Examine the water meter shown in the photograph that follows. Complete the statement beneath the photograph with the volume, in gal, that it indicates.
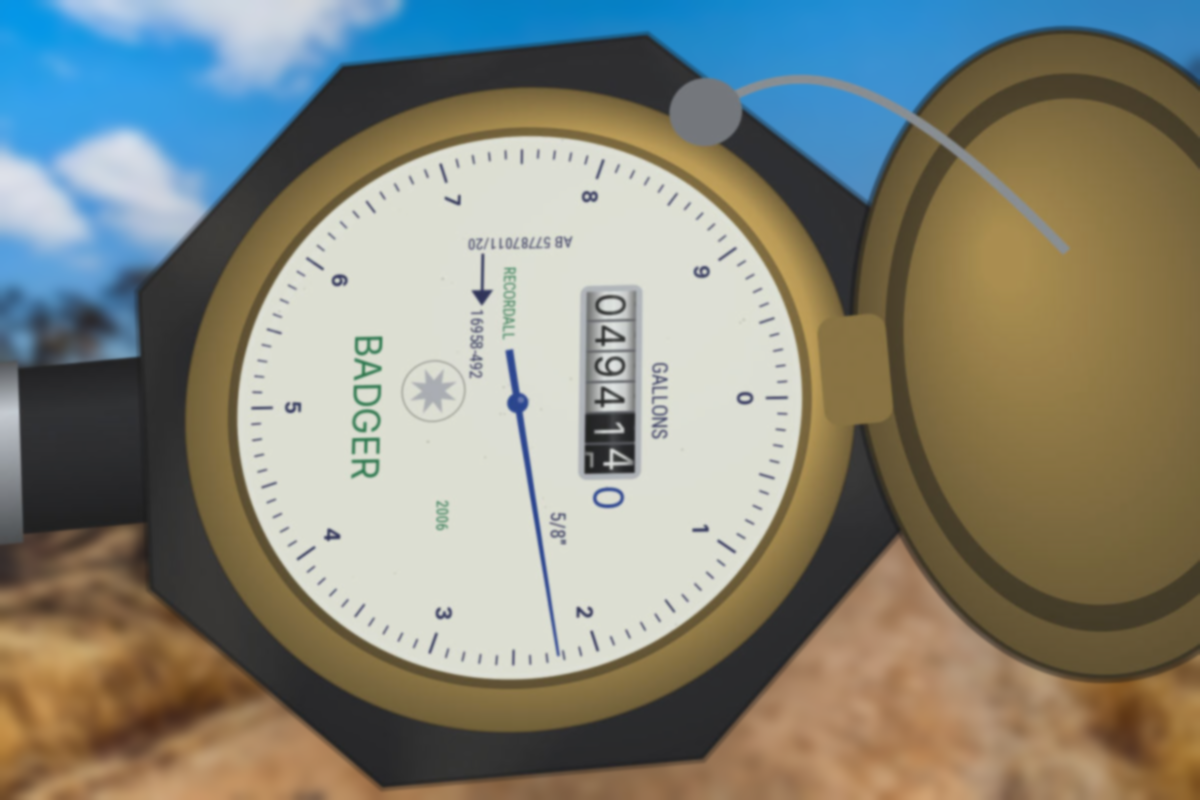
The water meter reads 494142.2 gal
